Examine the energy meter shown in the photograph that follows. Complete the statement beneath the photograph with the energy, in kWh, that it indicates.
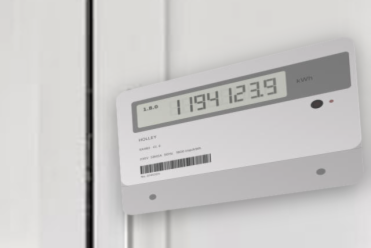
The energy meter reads 1194123.9 kWh
